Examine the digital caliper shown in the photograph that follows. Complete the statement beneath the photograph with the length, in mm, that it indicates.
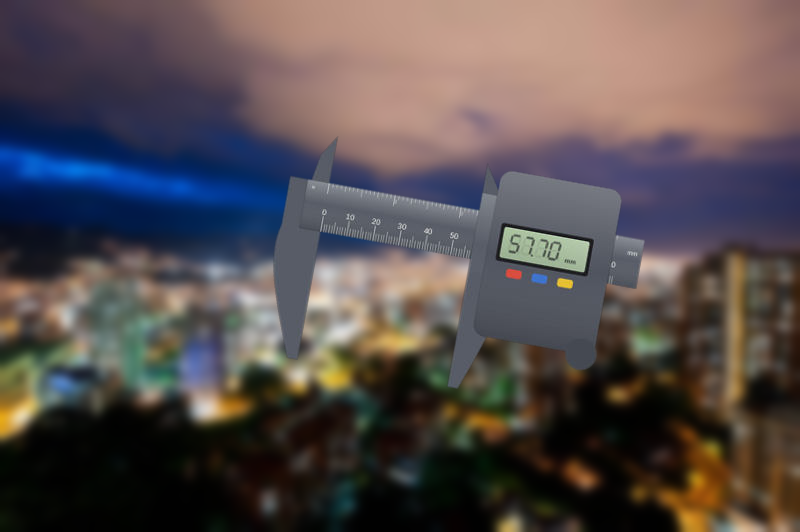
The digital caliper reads 57.70 mm
